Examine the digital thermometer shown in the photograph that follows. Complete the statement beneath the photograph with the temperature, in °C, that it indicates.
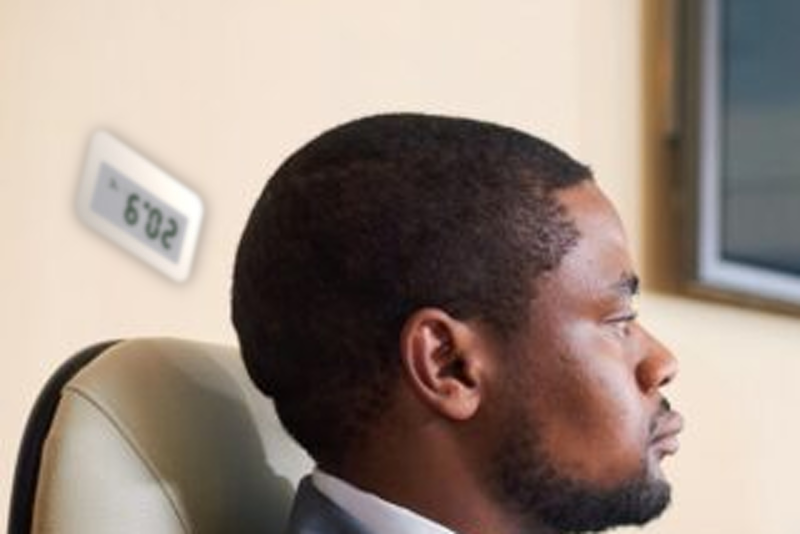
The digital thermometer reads 20.9 °C
